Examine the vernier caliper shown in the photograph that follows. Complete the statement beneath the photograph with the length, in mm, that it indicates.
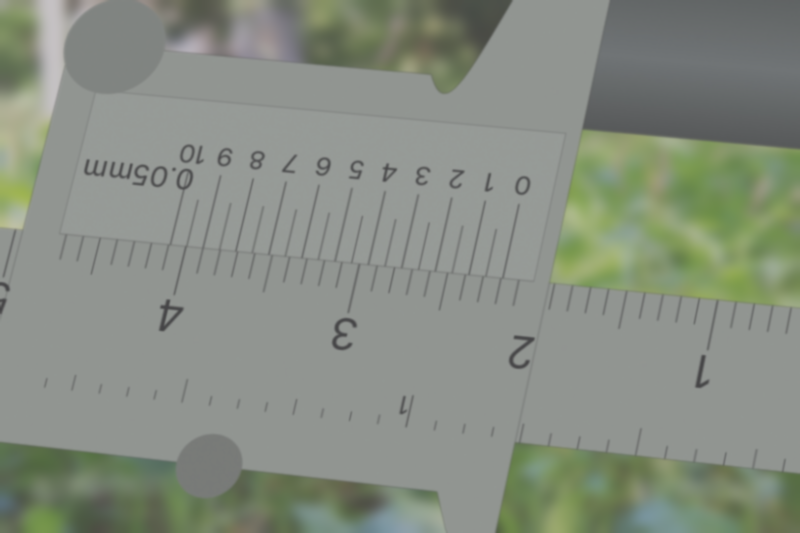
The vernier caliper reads 21.9 mm
